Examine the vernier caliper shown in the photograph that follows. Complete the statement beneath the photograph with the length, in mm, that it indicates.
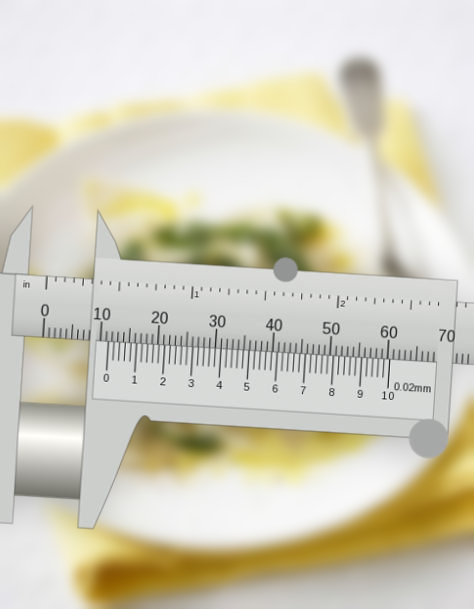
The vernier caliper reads 11.4 mm
